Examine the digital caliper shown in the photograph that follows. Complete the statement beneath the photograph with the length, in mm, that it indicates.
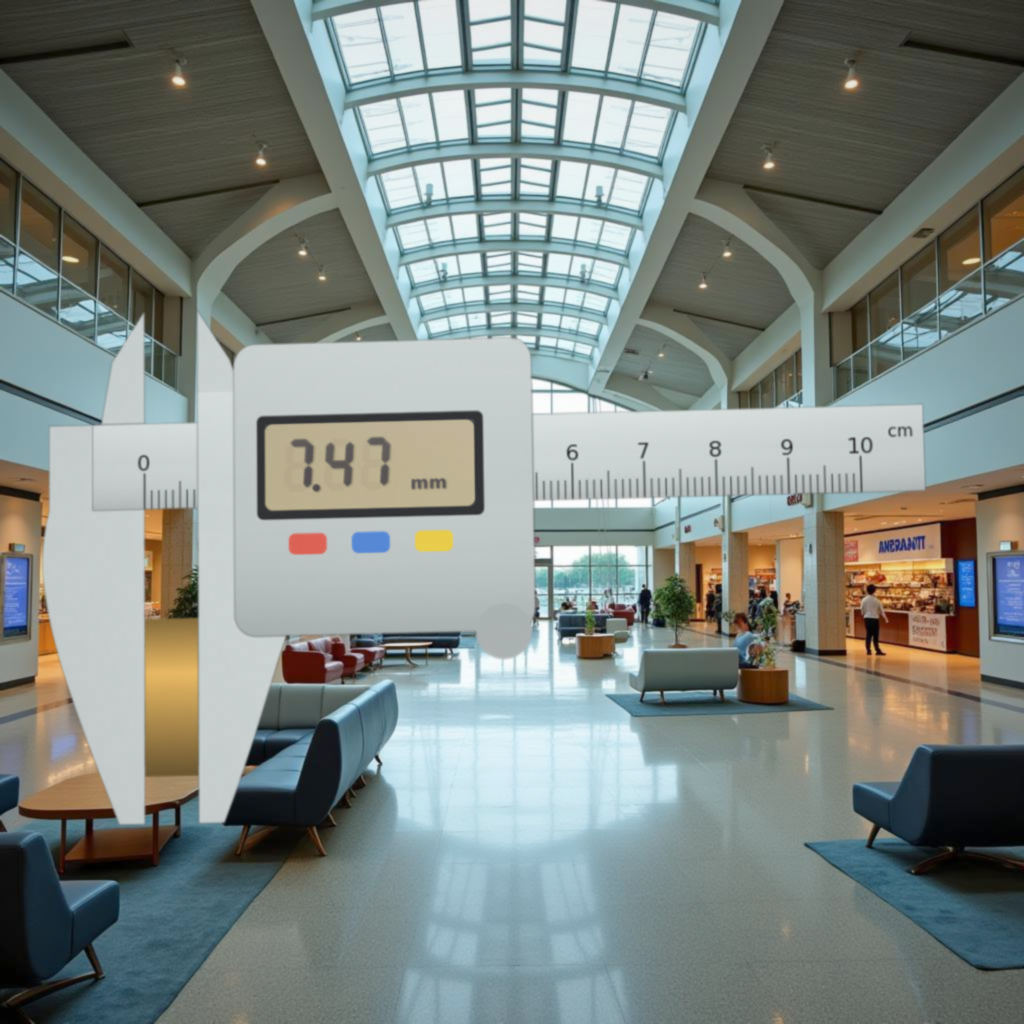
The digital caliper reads 7.47 mm
